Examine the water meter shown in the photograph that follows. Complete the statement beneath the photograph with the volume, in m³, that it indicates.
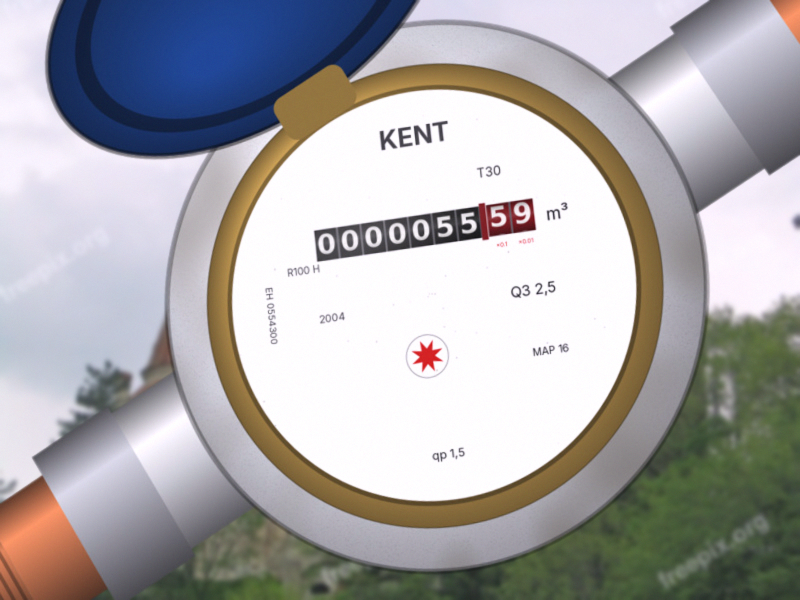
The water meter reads 55.59 m³
